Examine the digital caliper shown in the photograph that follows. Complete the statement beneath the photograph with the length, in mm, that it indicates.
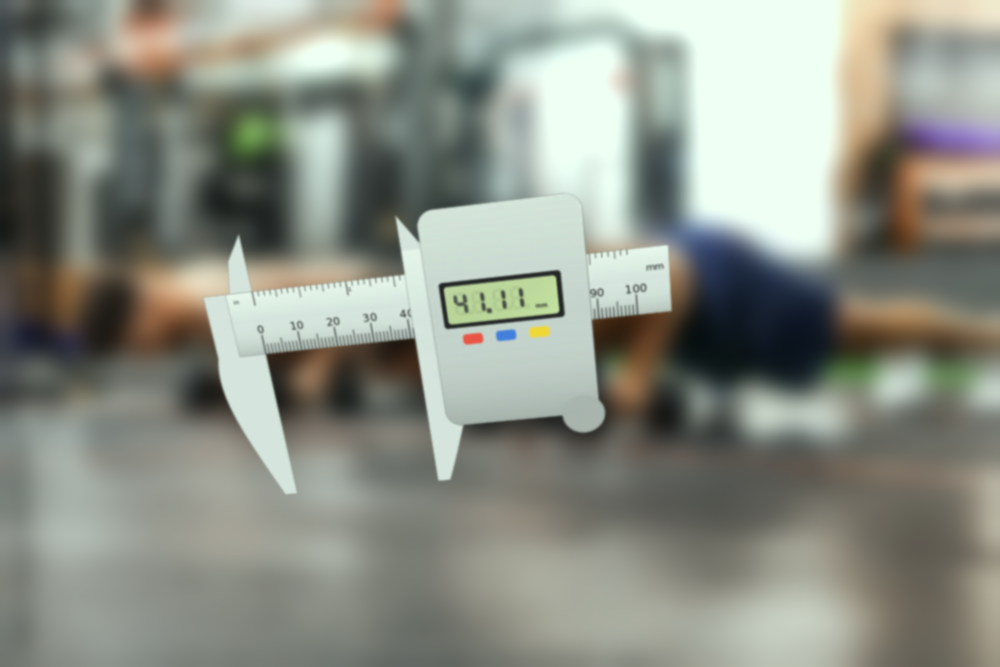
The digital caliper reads 41.11 mm
